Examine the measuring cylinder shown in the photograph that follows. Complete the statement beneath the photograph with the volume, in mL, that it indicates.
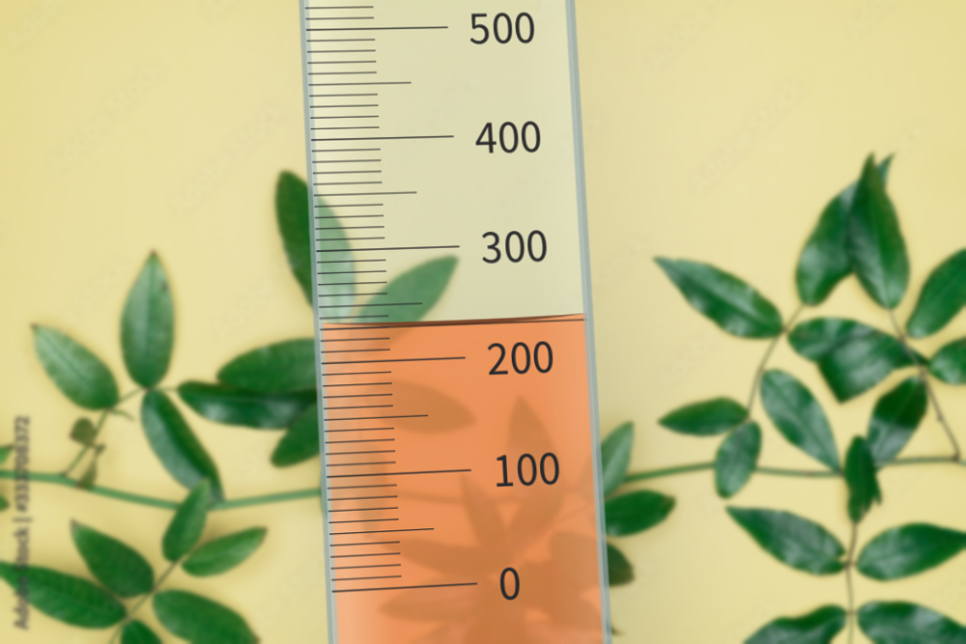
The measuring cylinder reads 230 mL
